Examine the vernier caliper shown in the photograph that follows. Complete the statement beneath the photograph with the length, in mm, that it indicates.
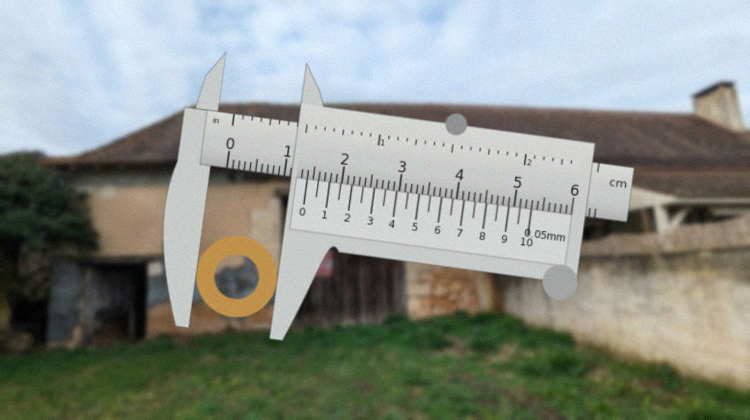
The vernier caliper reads 14.0 mm
